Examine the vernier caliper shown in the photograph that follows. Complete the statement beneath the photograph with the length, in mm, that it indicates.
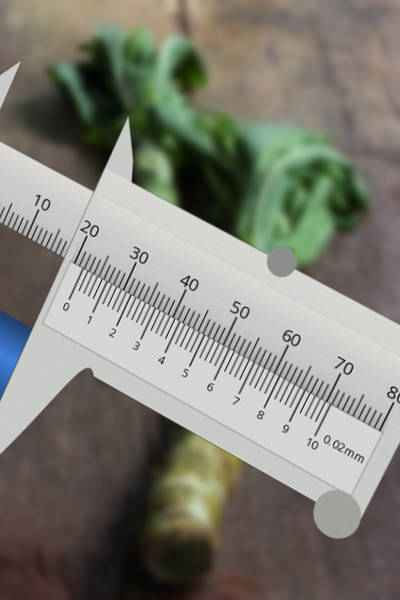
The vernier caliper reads 21.8 mm
